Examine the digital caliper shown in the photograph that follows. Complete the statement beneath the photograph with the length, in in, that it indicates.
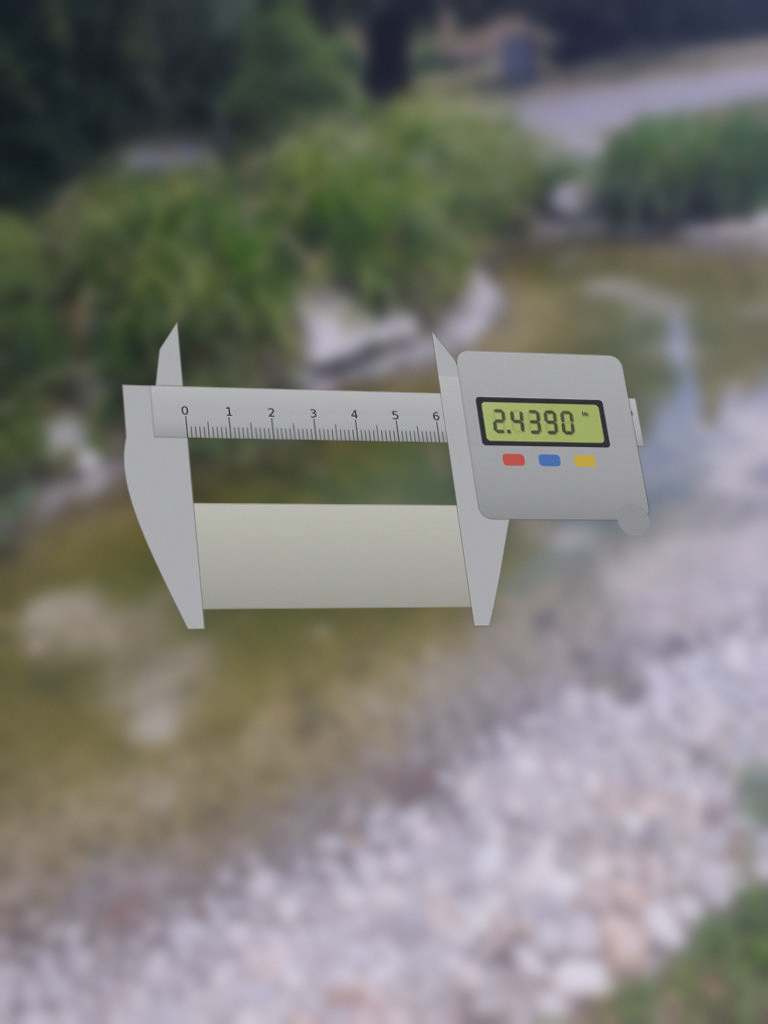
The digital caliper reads 2.4390 in
